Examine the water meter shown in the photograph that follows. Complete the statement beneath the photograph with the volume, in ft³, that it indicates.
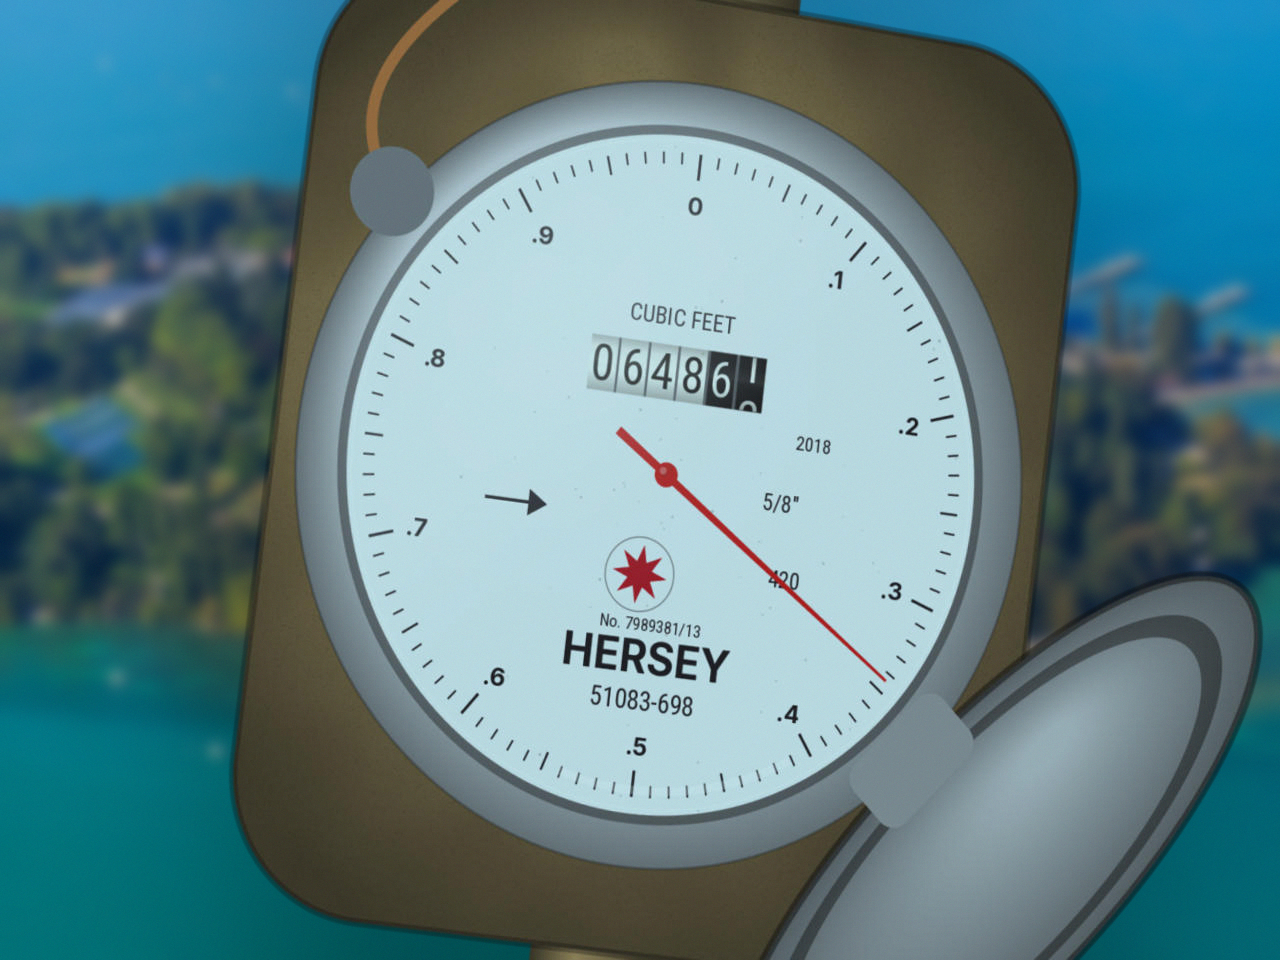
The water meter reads 64861.34 ft³
